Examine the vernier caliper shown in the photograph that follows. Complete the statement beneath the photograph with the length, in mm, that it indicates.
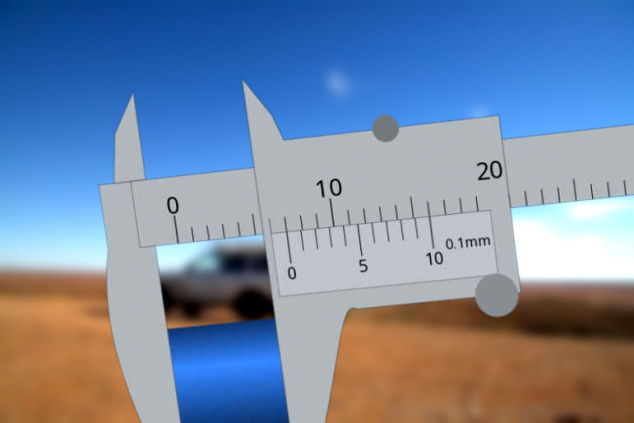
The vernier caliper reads 7.0 mm
